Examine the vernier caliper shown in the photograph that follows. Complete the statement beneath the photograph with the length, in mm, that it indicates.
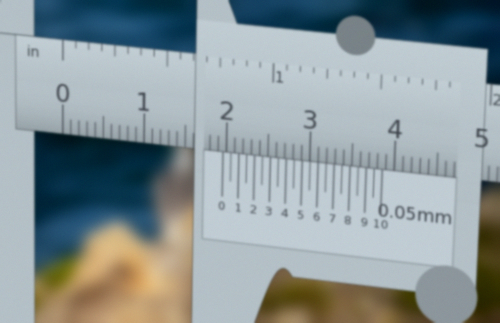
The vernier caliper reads 19.6 mm
